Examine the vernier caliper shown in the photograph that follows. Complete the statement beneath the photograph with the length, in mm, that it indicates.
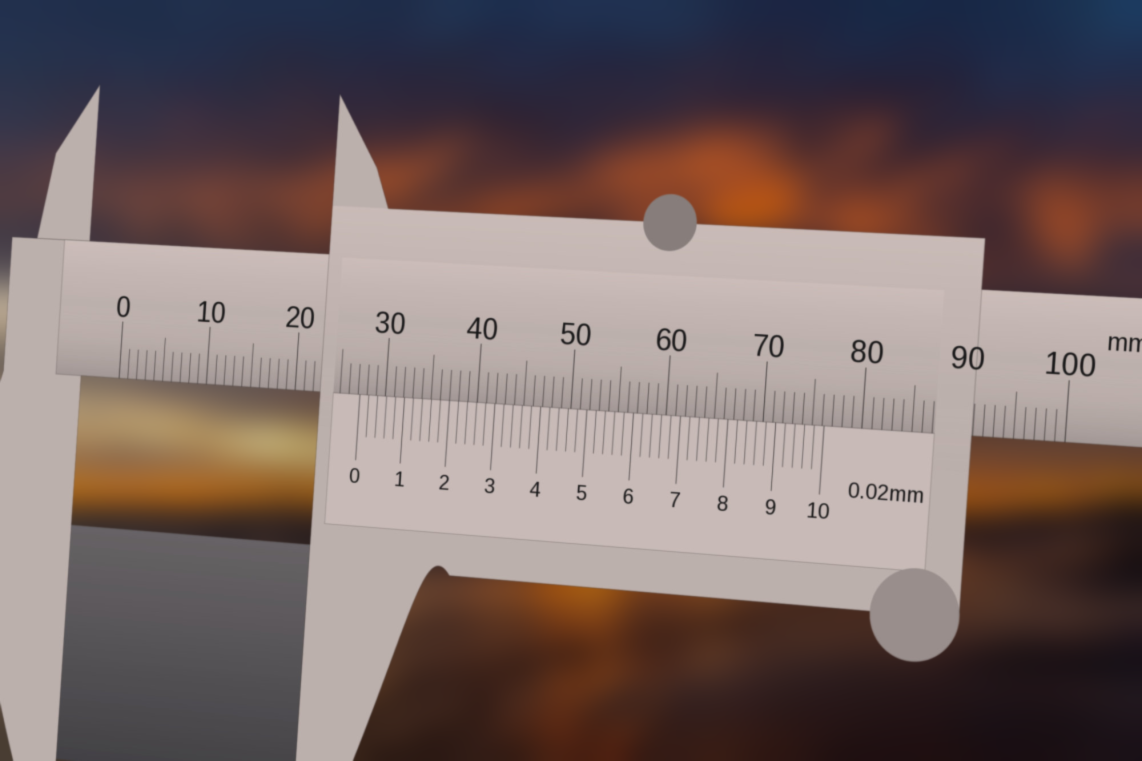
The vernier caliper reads 27.2 mm
